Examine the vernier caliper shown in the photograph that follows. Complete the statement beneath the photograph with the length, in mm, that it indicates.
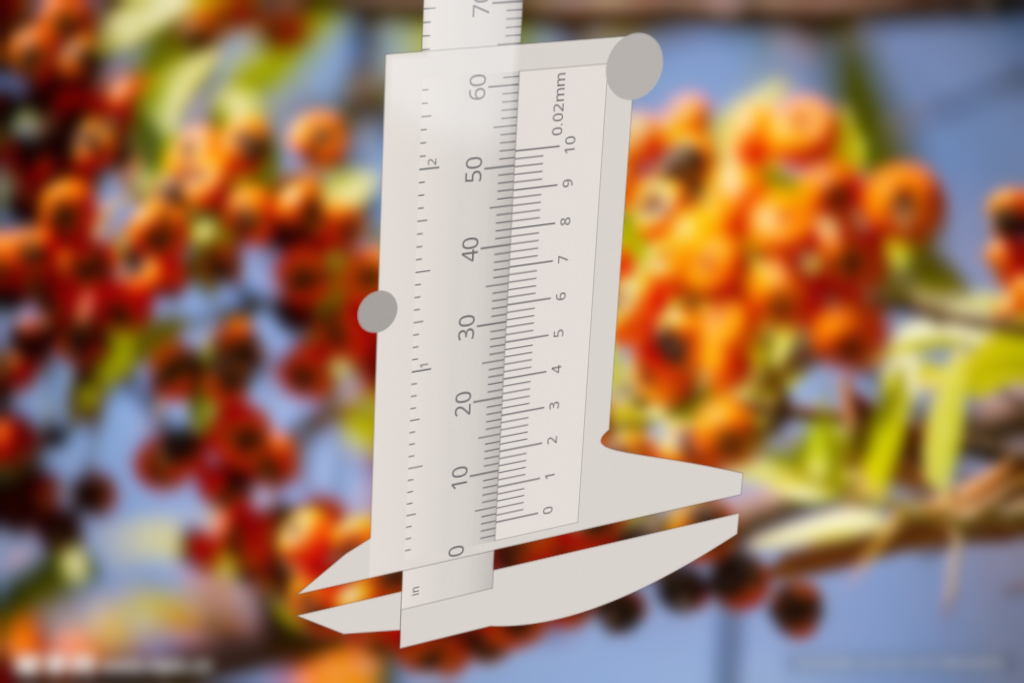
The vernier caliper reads 2.8 mm
